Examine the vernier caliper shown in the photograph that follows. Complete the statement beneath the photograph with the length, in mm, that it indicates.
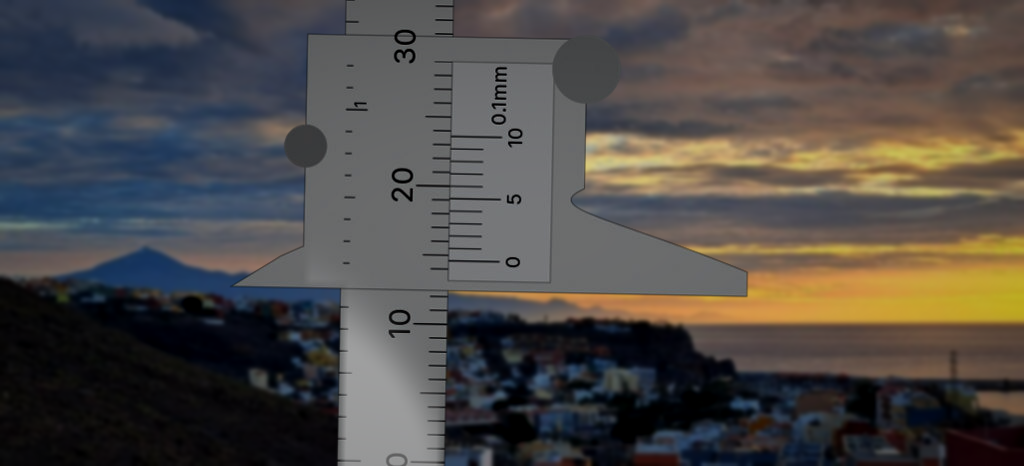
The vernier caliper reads 14.6 mm
